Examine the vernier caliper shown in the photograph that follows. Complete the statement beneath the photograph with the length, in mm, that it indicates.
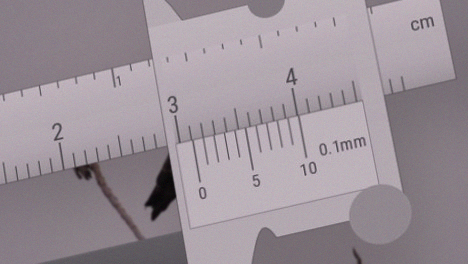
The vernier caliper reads 31.1 mm
